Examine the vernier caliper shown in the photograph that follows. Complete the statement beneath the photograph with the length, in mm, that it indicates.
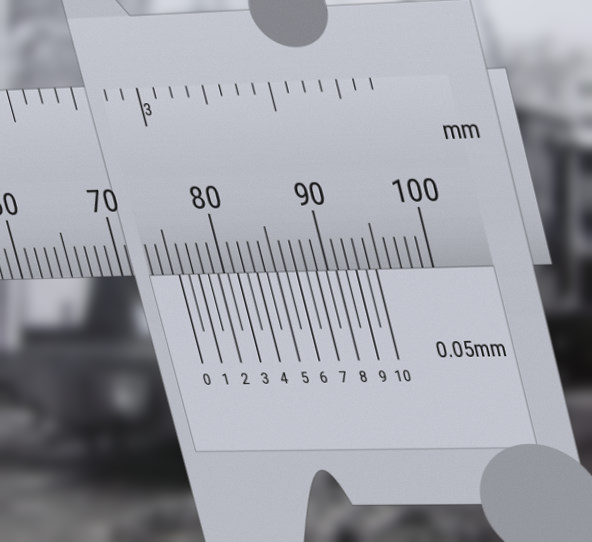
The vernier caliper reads 75.6 mm
